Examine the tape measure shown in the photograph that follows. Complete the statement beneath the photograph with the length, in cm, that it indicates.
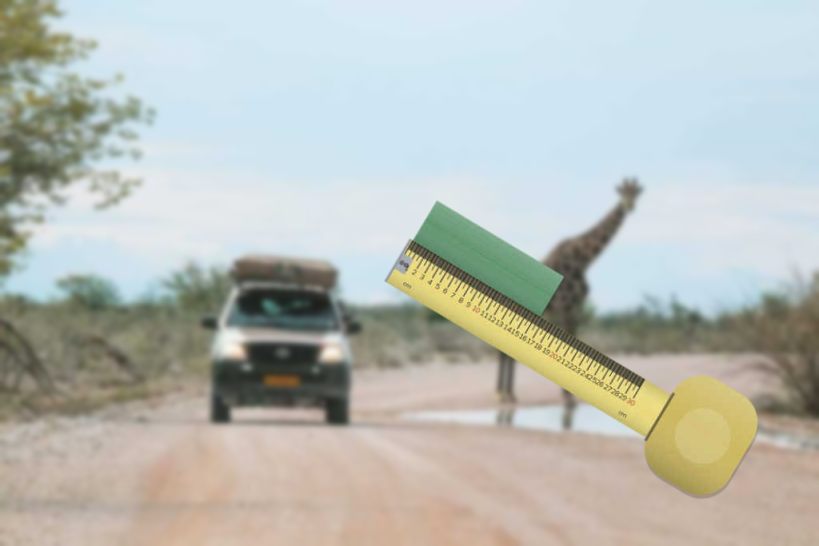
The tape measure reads 16.5 cm
